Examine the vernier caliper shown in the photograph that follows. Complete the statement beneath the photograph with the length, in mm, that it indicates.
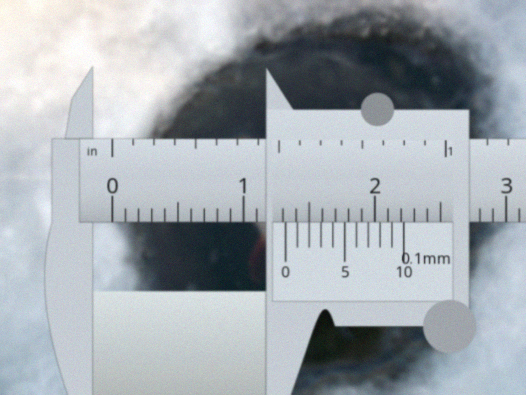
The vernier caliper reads 13.2 mm
